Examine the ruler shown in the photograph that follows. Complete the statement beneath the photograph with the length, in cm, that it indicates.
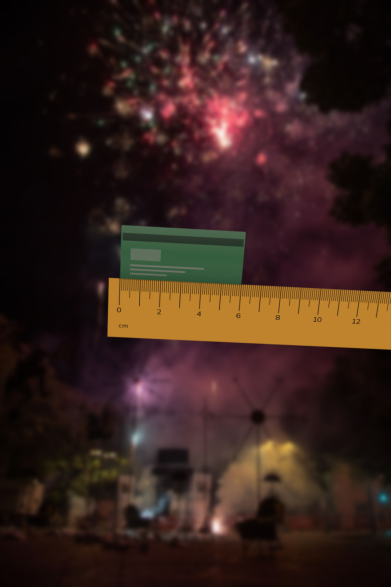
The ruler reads 6 cm
